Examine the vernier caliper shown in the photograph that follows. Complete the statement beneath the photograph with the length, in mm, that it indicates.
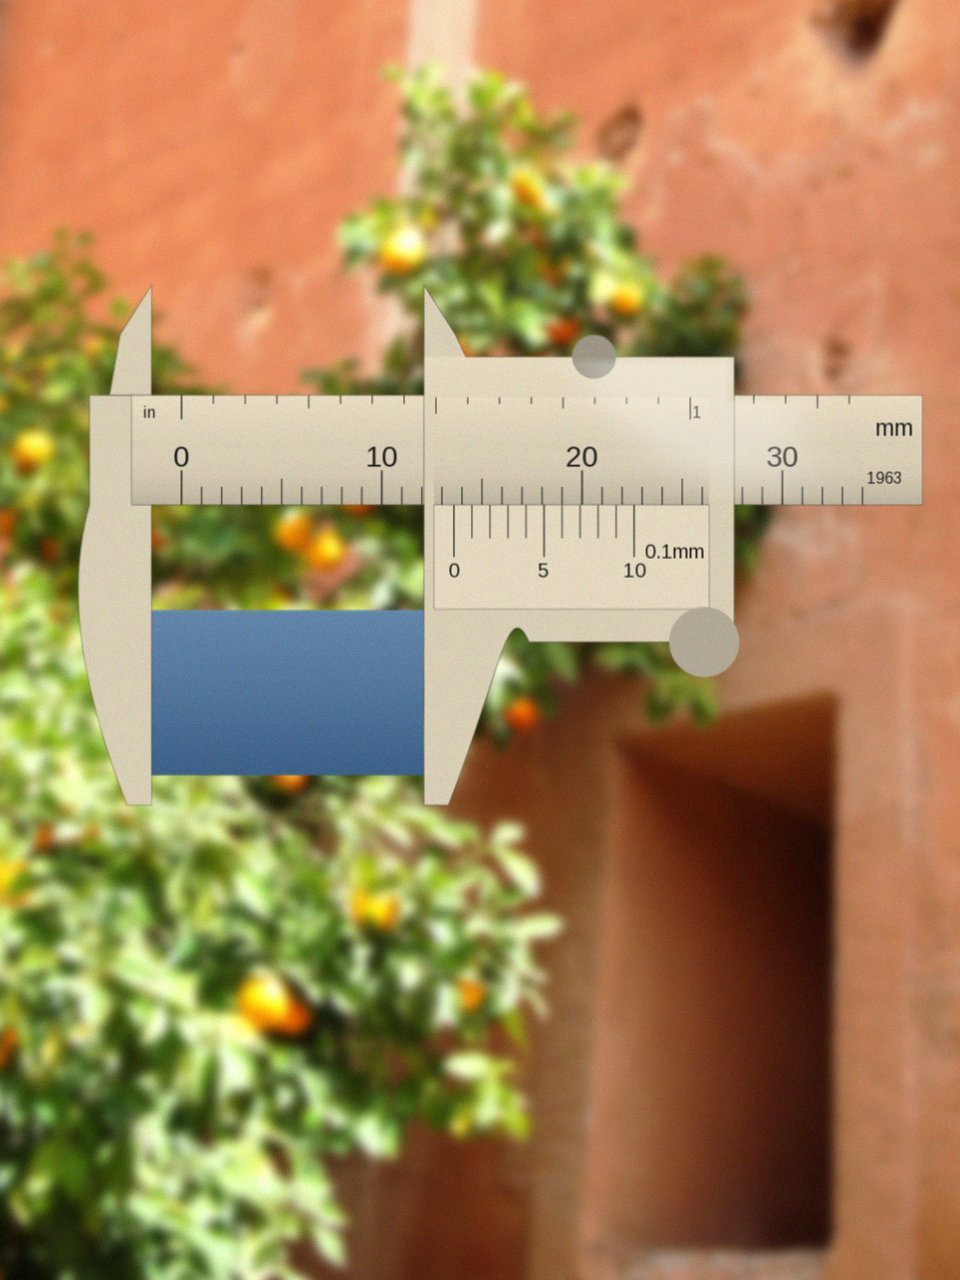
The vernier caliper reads 13.6 mm
